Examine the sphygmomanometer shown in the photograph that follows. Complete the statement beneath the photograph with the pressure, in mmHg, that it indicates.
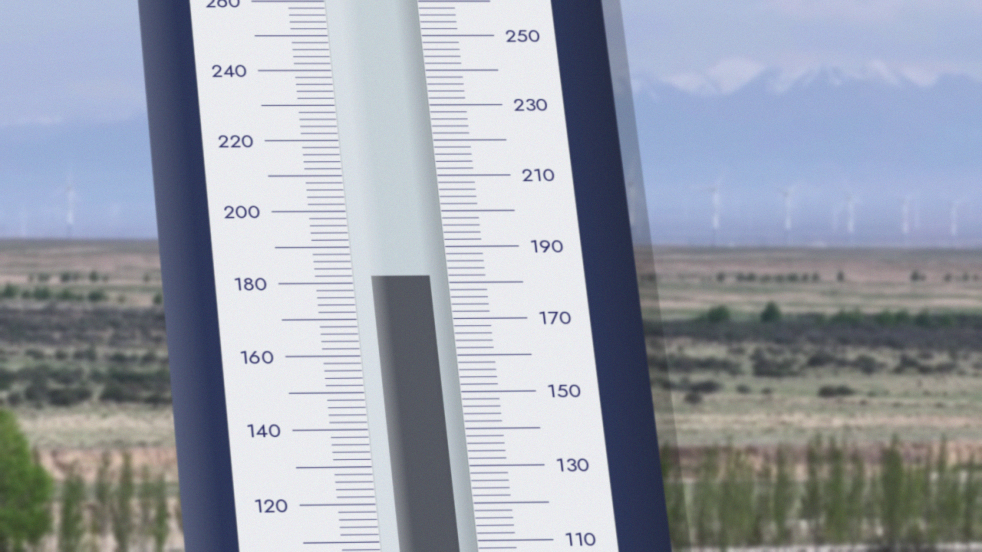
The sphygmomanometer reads 182 mmHg
